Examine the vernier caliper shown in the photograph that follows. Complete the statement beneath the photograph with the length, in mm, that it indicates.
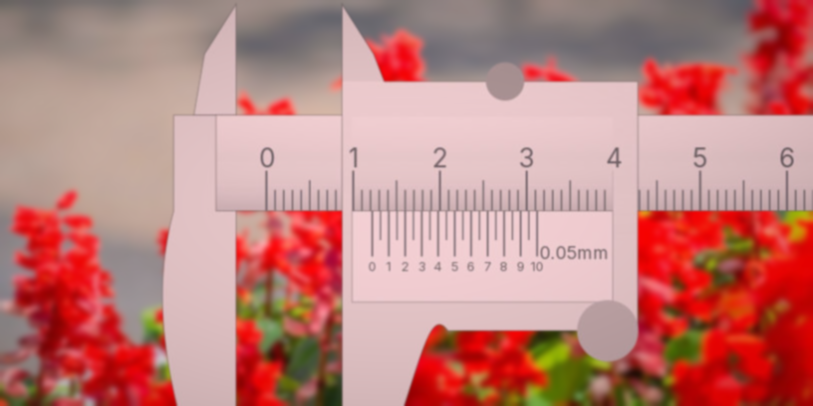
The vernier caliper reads 12.2 mm
